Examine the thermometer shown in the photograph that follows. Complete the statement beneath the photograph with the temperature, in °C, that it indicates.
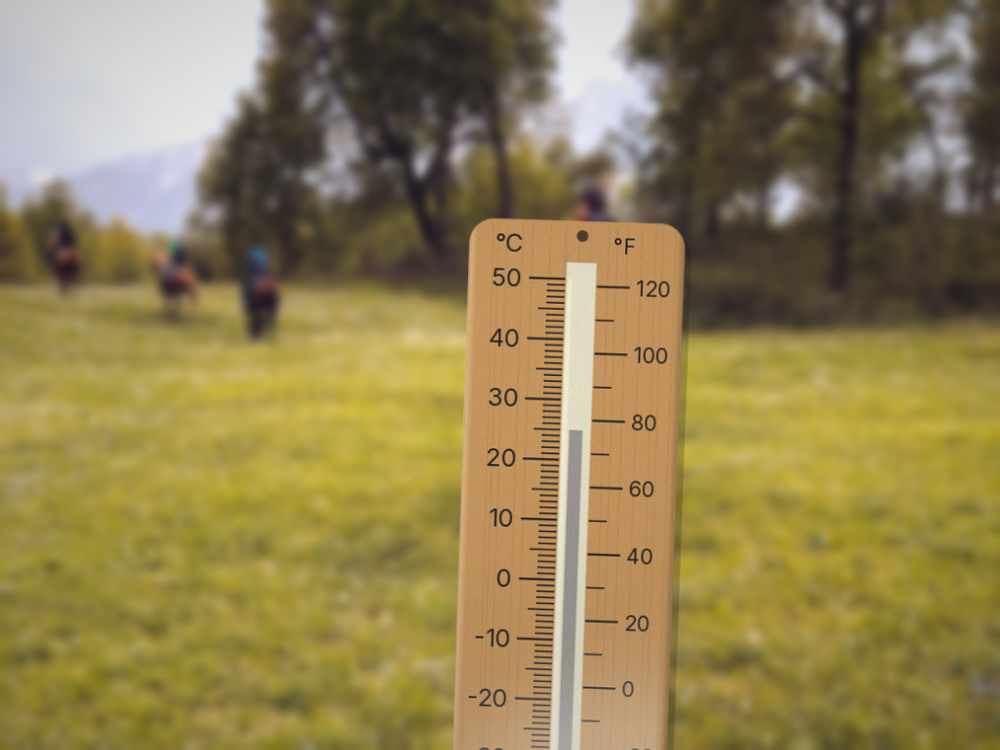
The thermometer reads 25 °C
